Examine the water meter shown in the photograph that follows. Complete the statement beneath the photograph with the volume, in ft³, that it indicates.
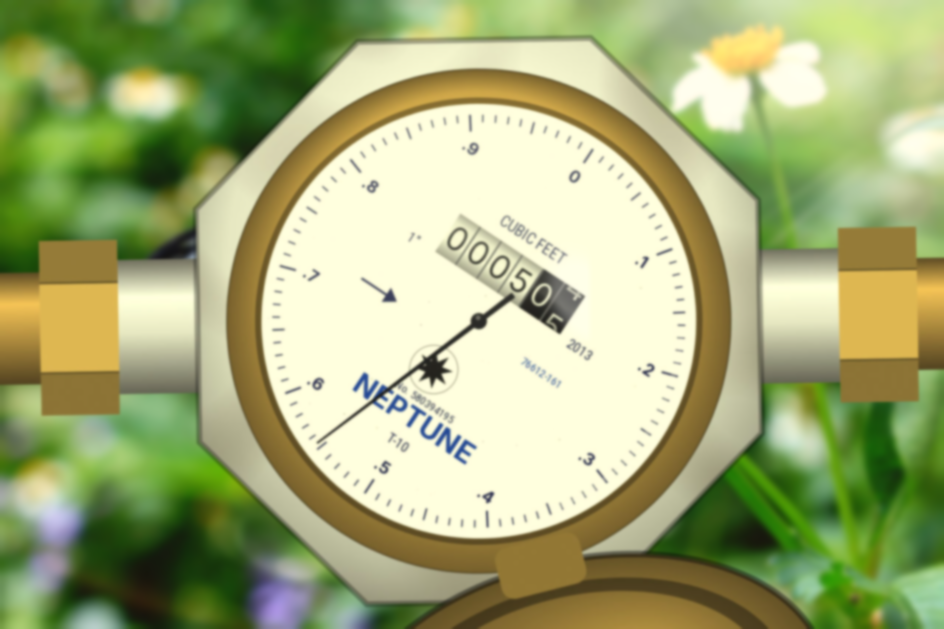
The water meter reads 504.55 ft³
